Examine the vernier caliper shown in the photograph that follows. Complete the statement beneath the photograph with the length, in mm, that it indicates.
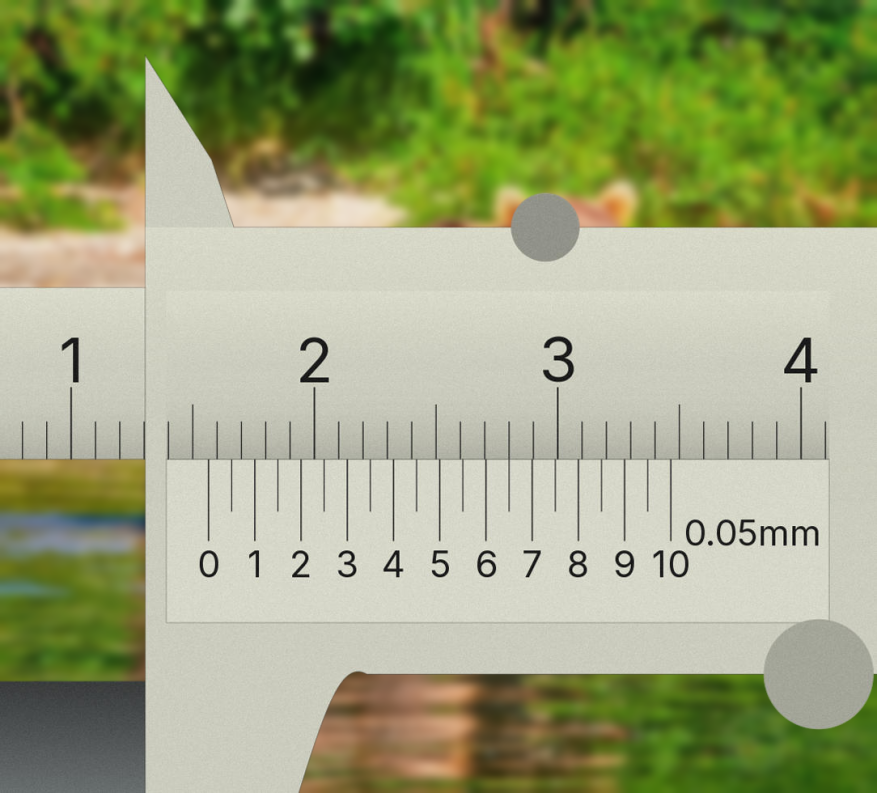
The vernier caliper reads 15.65 mm
